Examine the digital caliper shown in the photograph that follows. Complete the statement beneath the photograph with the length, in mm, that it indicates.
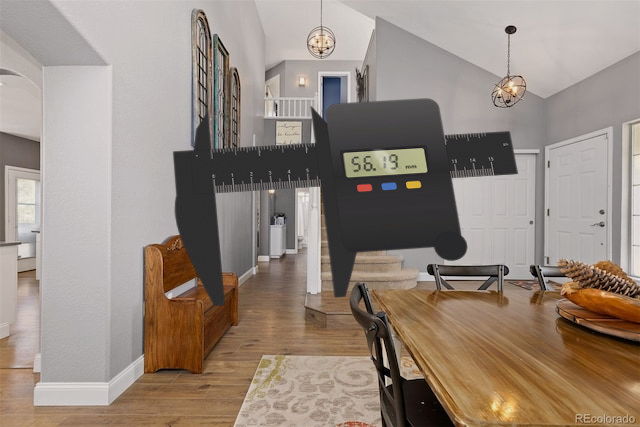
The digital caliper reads 56.19 mm
